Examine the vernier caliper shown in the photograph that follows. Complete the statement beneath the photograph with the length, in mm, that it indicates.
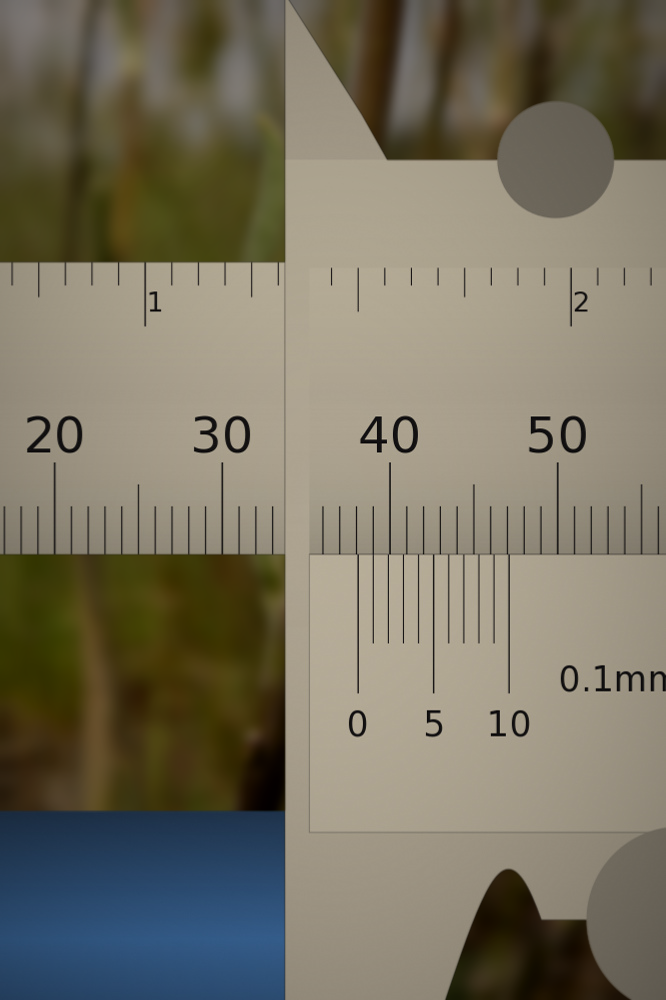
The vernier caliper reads 38.1 mm
